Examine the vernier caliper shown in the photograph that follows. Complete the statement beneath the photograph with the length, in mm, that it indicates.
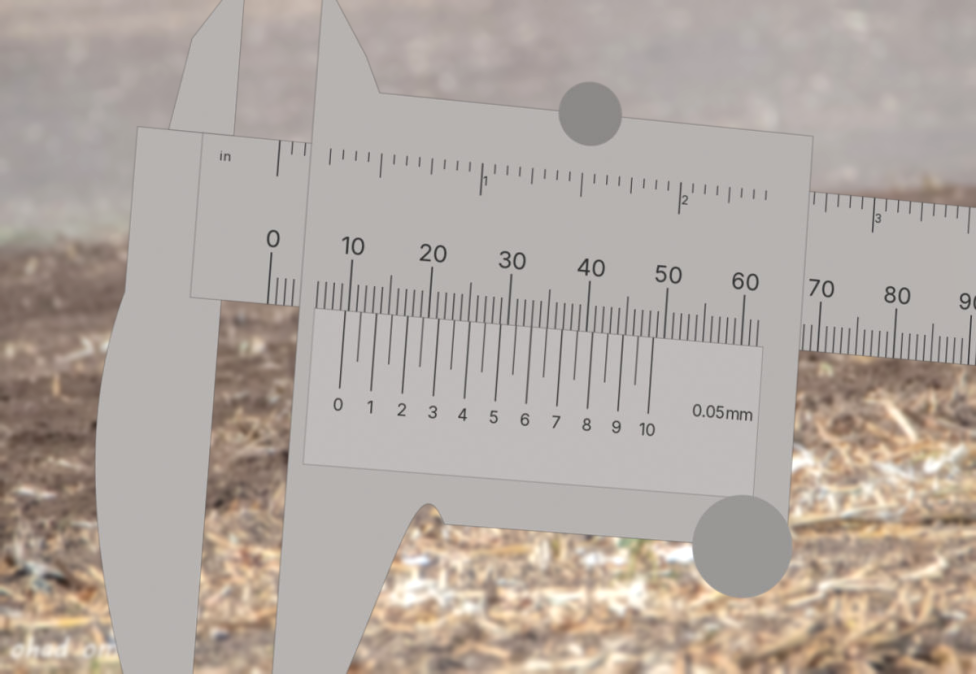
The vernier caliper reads 9.6 mm
